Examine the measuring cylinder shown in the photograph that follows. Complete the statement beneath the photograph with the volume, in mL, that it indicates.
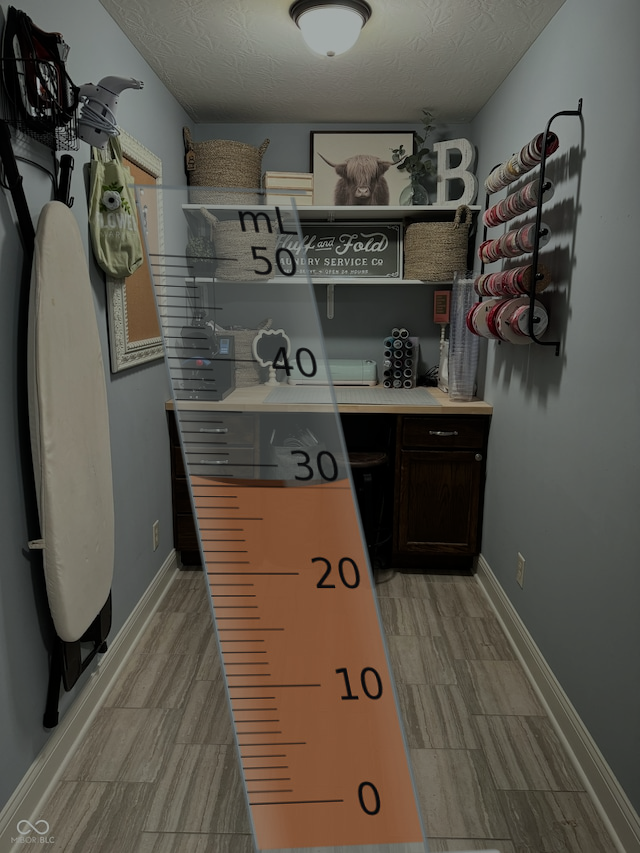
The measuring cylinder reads 28 mL
